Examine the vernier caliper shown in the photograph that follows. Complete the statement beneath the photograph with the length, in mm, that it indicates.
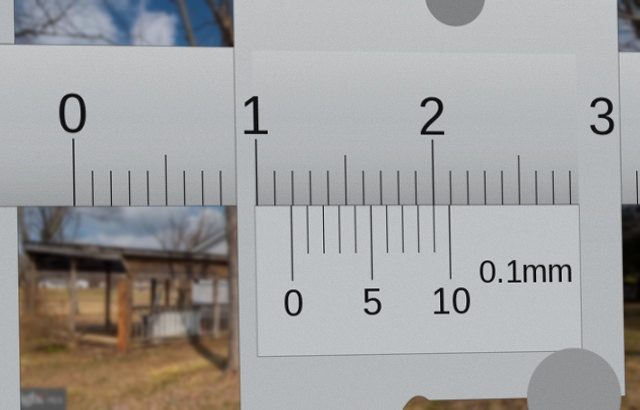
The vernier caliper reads 11.9 mm
